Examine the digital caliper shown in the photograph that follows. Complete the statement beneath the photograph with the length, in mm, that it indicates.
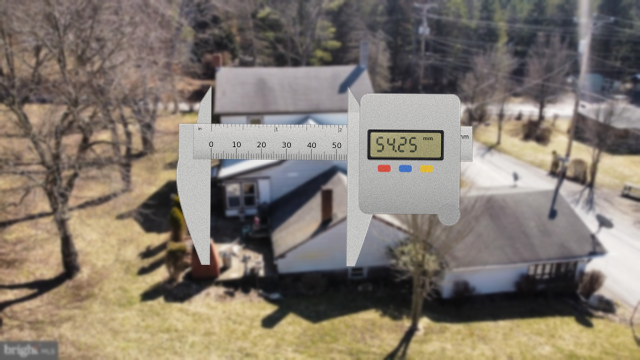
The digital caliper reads 54.25 mm
